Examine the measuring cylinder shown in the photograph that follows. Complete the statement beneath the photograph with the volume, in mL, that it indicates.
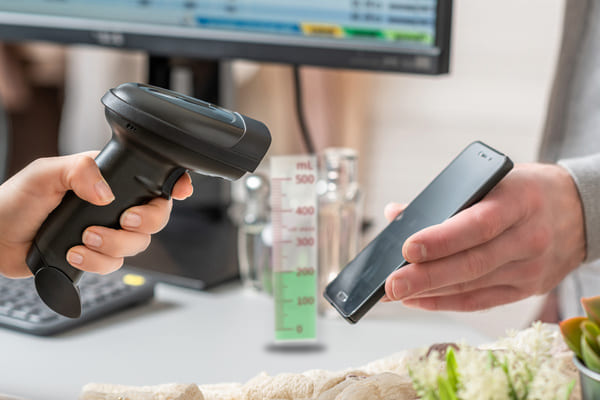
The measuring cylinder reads 200 mL
